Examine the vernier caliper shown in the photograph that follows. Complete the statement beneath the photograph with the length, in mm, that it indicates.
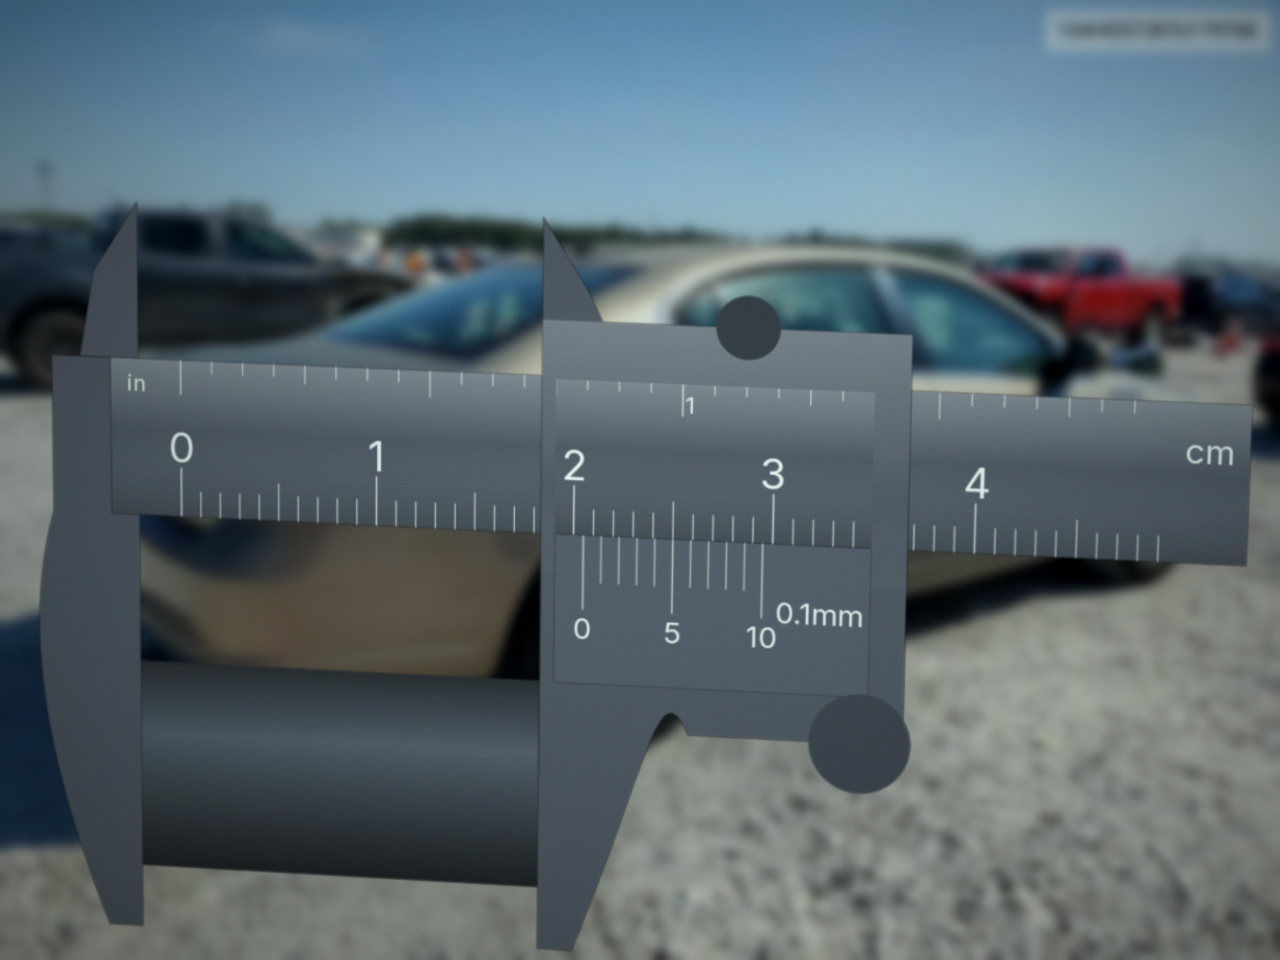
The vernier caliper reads 20.5 mm
